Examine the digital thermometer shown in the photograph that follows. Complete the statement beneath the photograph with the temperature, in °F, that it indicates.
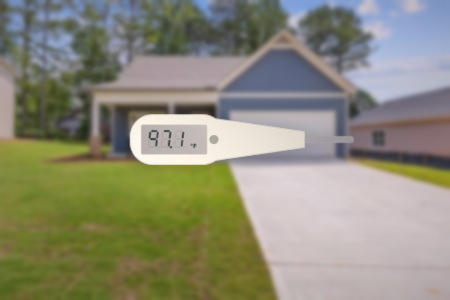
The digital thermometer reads 97.1 °F
